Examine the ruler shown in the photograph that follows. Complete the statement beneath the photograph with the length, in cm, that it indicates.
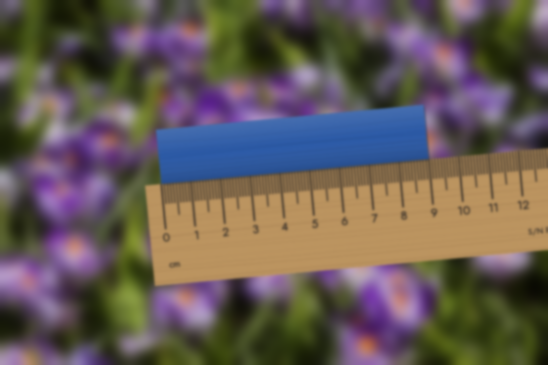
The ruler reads 9 cm
